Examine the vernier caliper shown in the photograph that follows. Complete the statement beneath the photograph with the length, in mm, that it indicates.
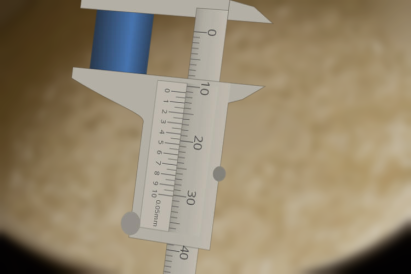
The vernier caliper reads 11.2 mm
